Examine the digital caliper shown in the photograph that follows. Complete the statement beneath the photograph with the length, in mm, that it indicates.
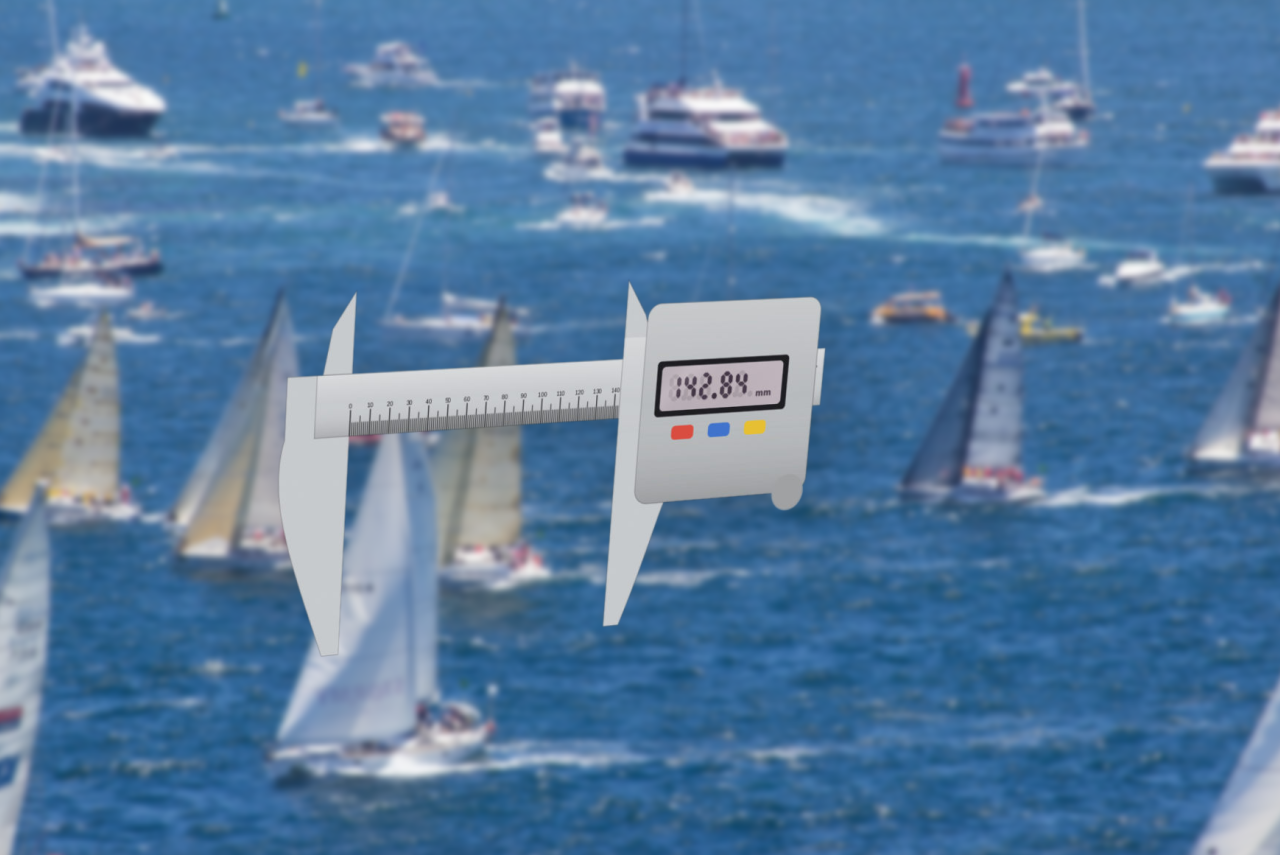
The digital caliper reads 142.84 mm
